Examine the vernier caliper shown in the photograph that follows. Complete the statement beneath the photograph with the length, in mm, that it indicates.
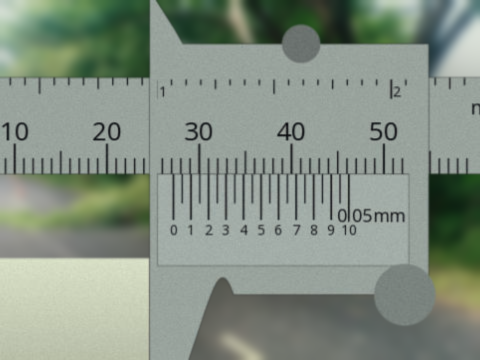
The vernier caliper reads 27.2 mm
